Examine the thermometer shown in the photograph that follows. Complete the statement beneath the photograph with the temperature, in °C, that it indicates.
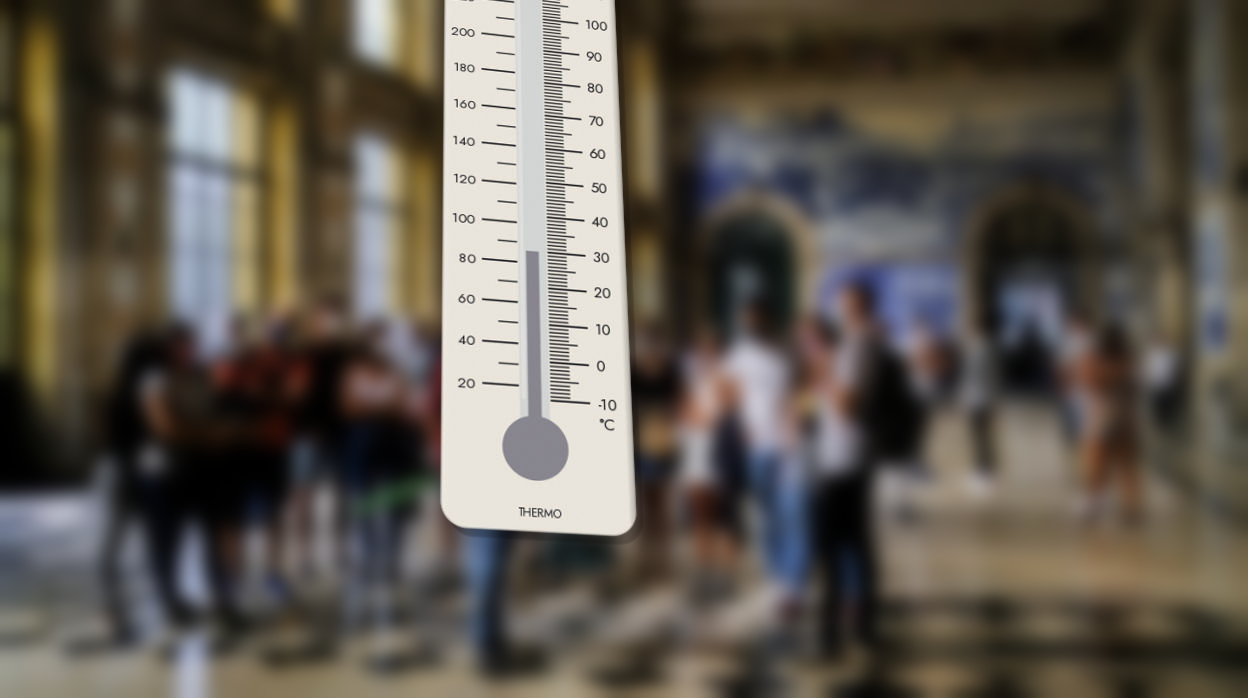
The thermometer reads 30 °C
